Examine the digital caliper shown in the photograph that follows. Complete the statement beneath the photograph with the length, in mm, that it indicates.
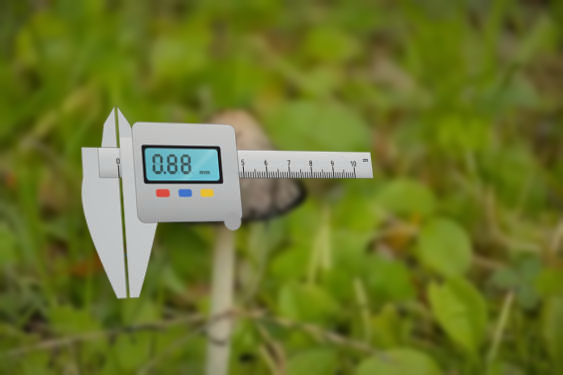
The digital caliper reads 0.88 mm
